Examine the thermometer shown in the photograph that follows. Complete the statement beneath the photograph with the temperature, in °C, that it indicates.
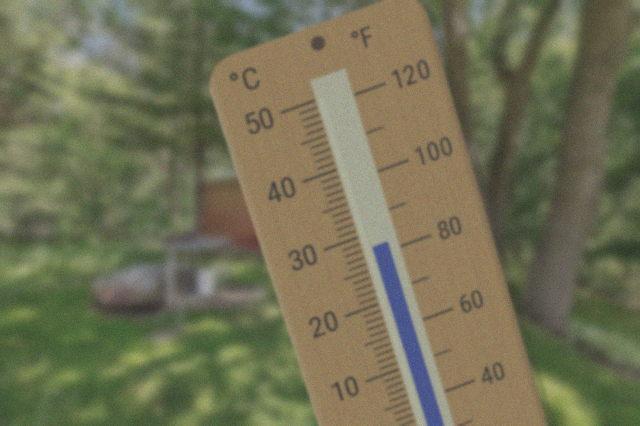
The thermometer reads 28 °C
